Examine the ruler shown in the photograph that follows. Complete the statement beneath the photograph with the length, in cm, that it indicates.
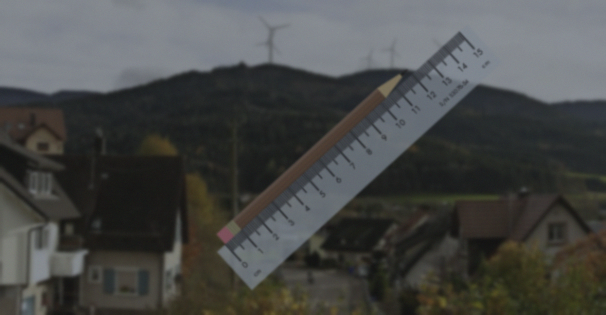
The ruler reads 12 cm
